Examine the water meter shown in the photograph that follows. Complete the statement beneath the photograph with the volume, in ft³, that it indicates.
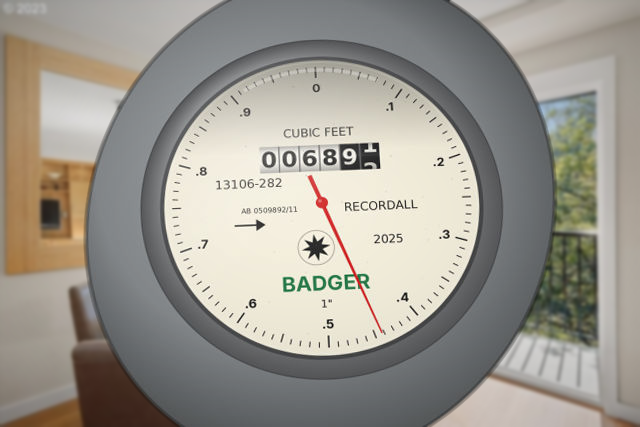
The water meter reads 6891.44 ft³
